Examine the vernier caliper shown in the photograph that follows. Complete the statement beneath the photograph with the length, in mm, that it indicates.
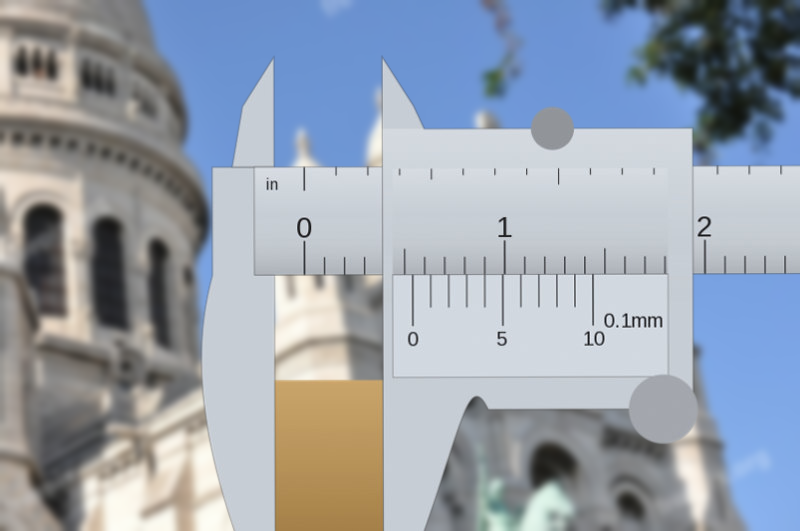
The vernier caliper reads 5.4 mm
